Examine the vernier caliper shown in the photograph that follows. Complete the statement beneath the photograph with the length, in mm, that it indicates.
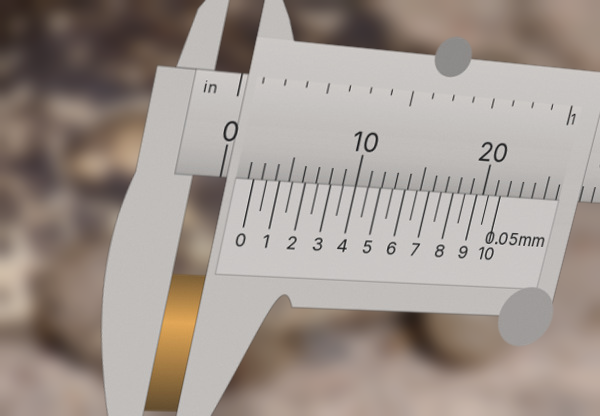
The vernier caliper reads 2.4 mm
